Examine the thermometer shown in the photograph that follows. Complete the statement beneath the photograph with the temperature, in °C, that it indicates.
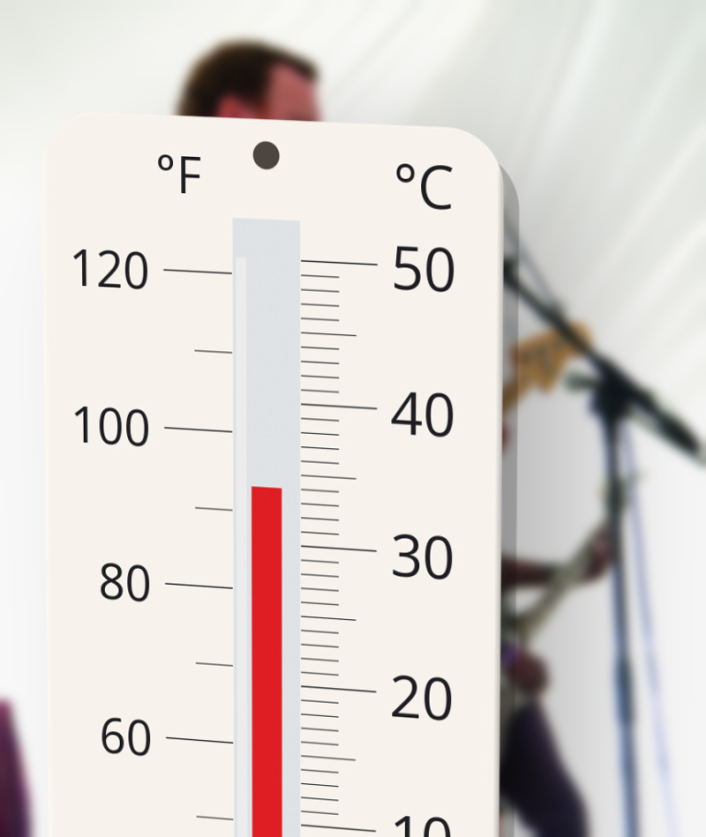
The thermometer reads 34 °C
